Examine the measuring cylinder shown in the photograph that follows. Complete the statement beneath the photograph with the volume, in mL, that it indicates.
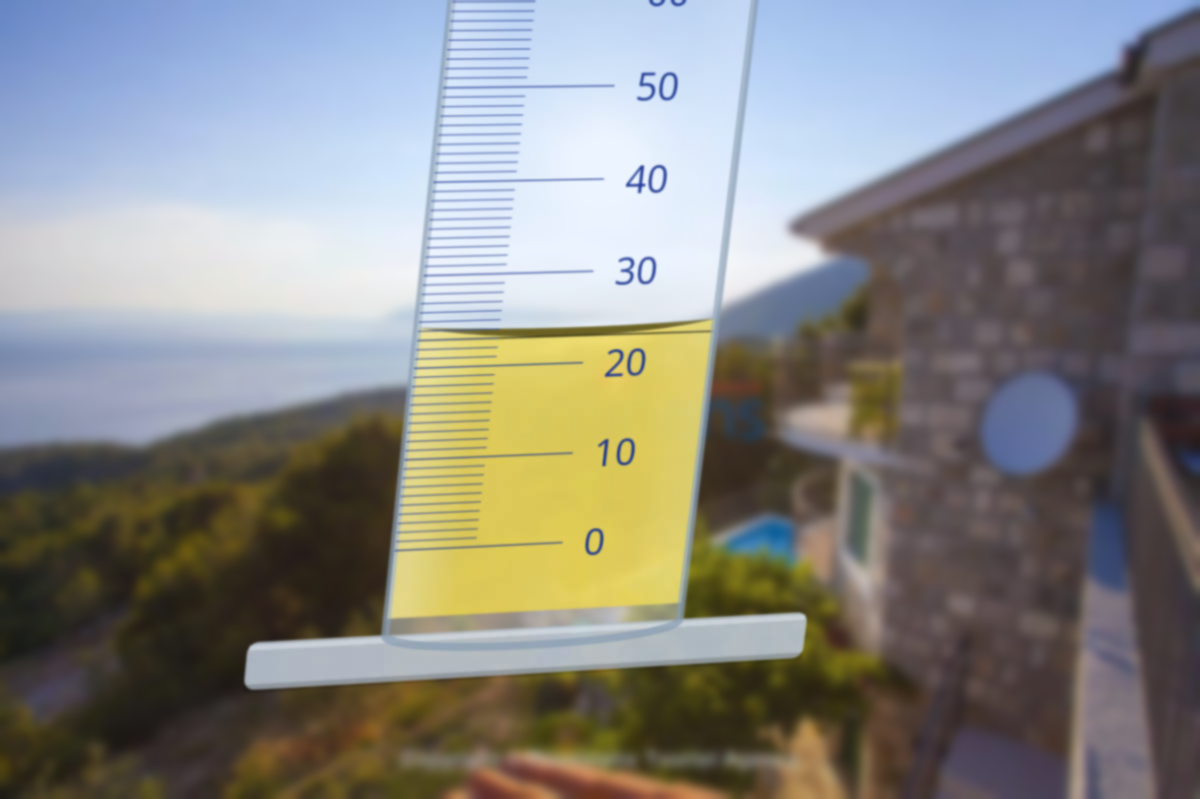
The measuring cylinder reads 23 mL
